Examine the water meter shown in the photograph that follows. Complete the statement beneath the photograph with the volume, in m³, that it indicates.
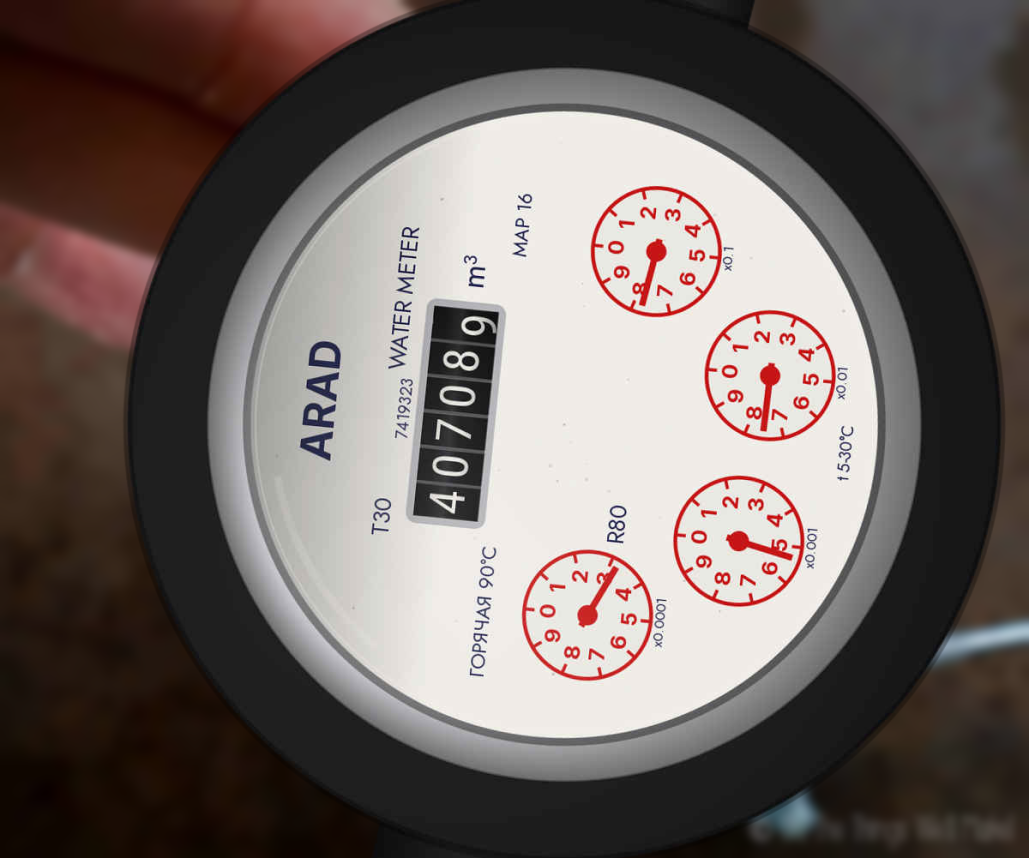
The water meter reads 407088.7753 m³
